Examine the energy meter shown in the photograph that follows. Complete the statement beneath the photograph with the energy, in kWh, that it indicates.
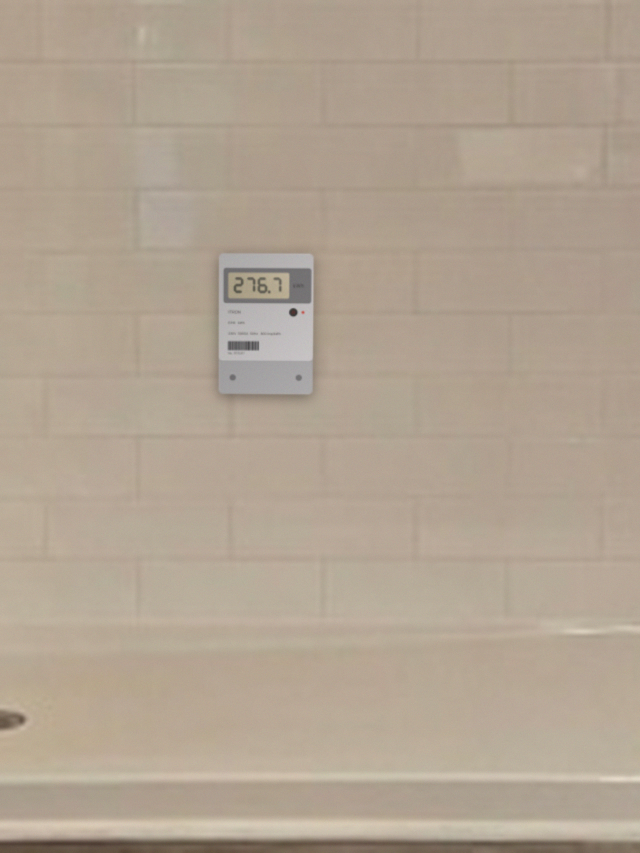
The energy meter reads 276.7 kWh
